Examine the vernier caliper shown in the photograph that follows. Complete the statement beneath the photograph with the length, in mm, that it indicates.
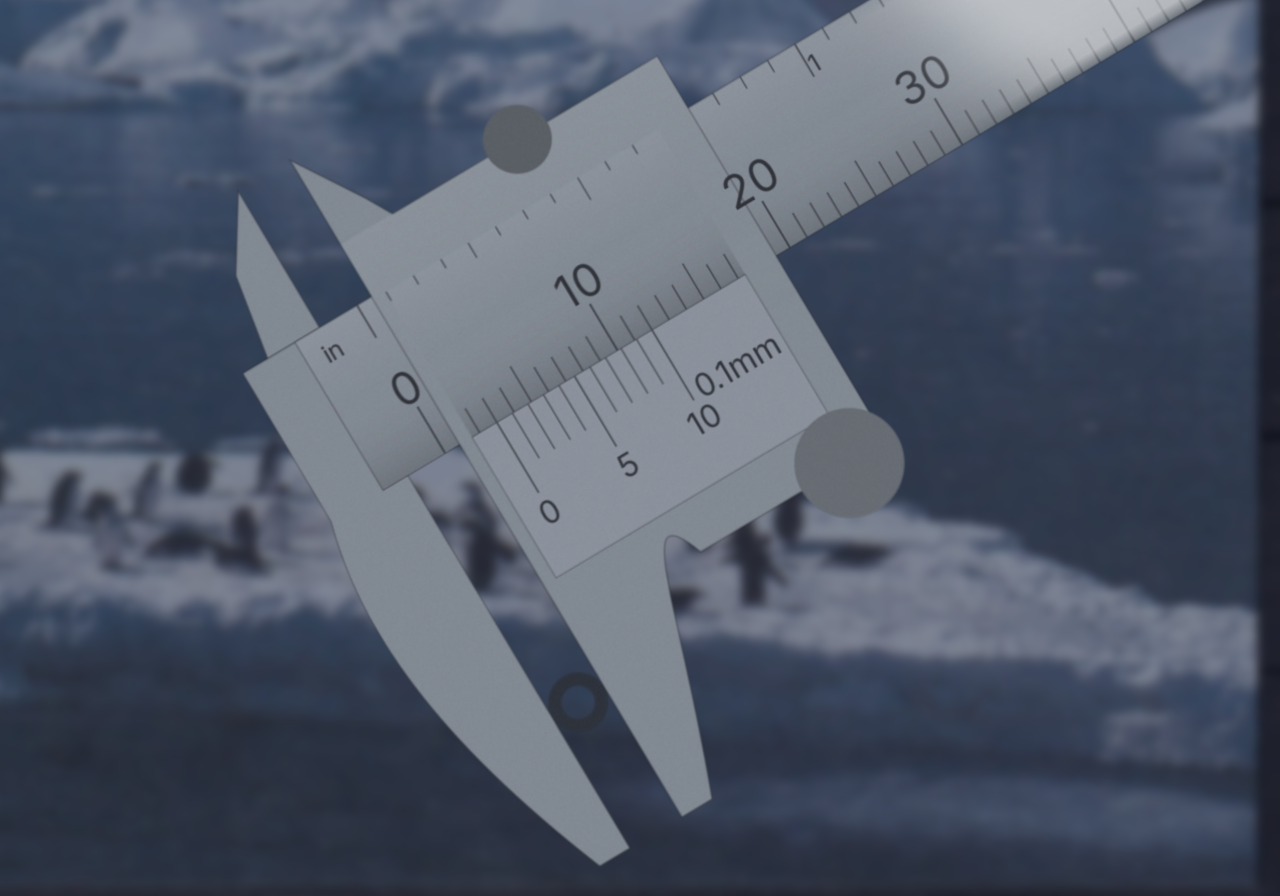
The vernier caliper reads 3.0 mm
